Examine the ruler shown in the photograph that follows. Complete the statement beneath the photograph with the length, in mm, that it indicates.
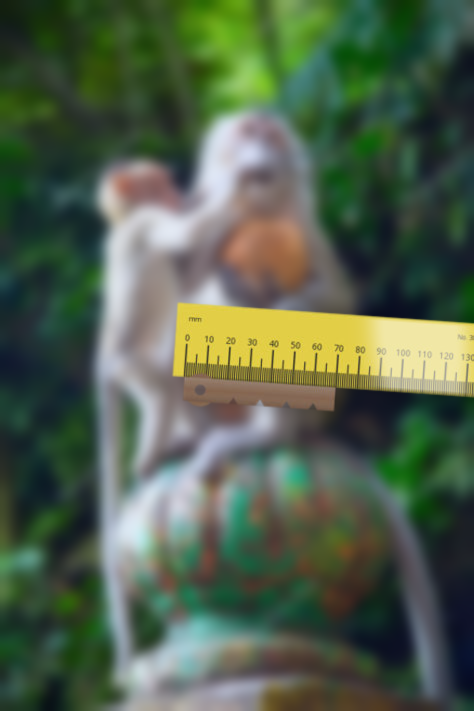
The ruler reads 70 mm
